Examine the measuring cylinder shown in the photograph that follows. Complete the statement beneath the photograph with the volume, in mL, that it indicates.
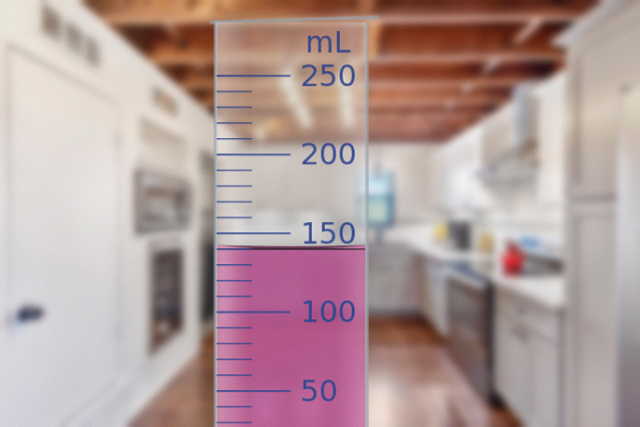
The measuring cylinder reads 140 mL
